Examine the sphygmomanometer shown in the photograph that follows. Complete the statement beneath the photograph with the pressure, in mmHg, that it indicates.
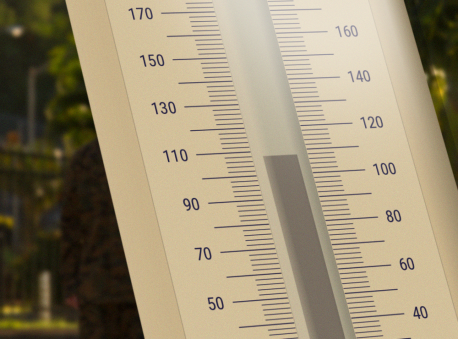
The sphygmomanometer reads 108 mmHg
